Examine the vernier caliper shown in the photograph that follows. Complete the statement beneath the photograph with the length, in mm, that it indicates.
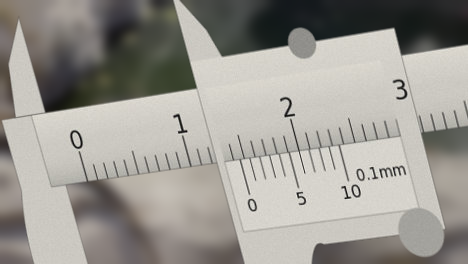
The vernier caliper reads 14.6 mm
